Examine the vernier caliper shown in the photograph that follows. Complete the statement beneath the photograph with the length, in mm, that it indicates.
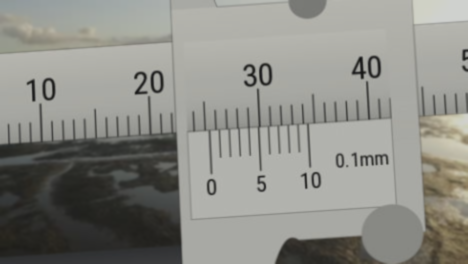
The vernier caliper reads 25.4 mm
